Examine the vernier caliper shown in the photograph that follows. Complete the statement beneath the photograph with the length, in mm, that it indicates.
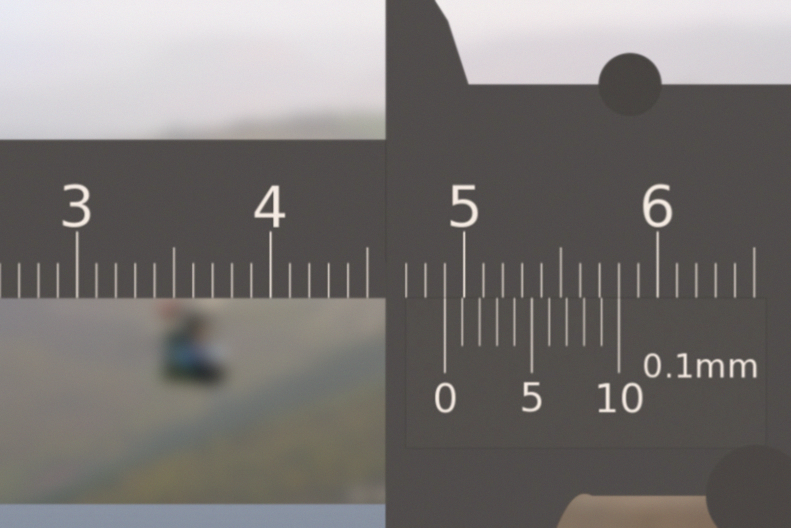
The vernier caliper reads 49.0 mm
